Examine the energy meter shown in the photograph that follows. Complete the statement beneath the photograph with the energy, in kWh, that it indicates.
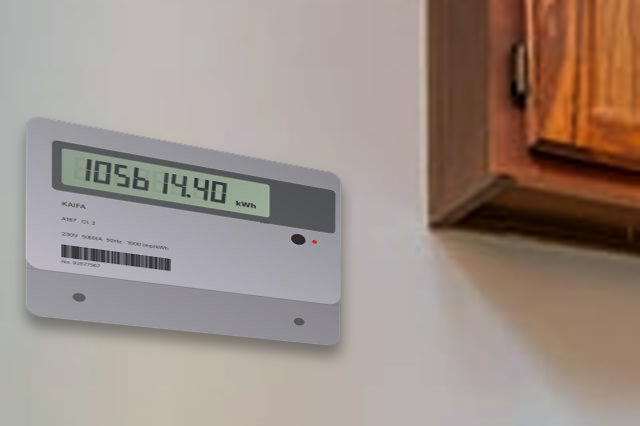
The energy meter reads 105614.40 kWh
